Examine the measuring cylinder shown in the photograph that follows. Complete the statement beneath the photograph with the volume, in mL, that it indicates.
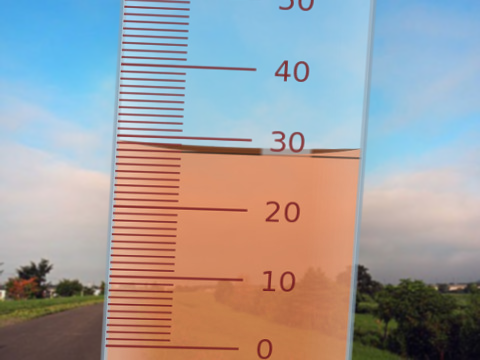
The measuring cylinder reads 28 mL
